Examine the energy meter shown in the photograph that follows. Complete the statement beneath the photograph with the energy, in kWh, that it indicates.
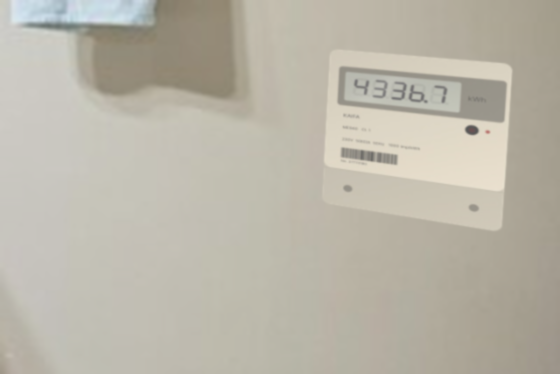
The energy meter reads 4336.7 kWh
